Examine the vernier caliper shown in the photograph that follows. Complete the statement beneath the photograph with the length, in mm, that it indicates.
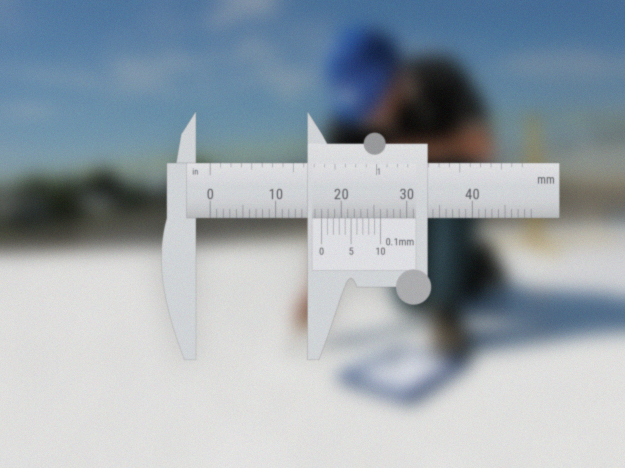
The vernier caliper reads 17.0 mm
